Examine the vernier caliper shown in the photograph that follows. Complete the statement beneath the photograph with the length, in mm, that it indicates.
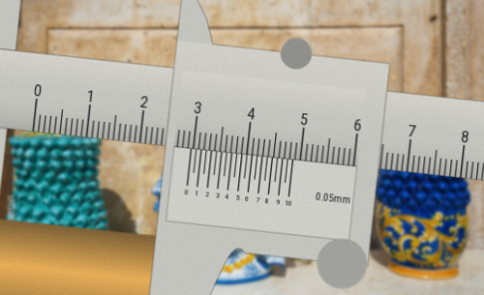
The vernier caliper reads 29.6 mm
